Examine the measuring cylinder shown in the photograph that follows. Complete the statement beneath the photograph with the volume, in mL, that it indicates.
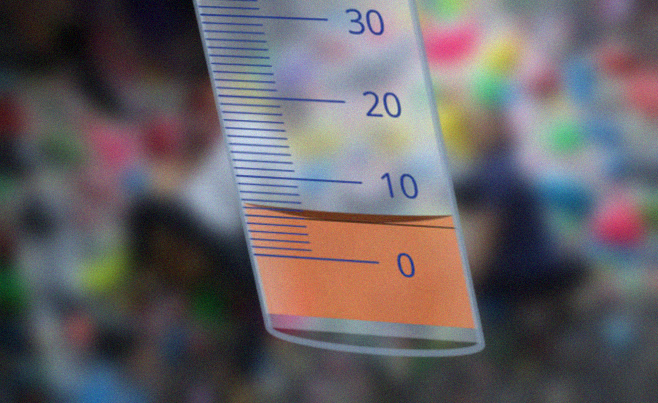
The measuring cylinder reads 5 mL
